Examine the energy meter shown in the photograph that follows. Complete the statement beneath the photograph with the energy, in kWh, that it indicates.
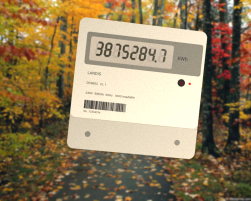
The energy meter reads 3875284.7 kWh
